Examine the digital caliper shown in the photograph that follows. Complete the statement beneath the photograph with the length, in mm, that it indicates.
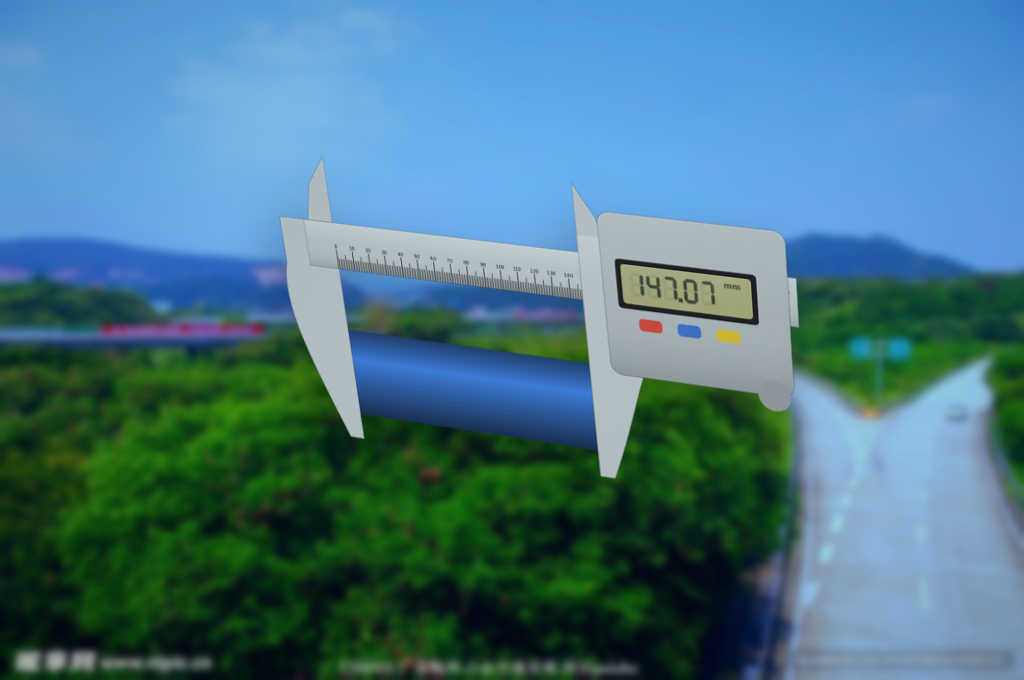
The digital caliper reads 147.07 mm
